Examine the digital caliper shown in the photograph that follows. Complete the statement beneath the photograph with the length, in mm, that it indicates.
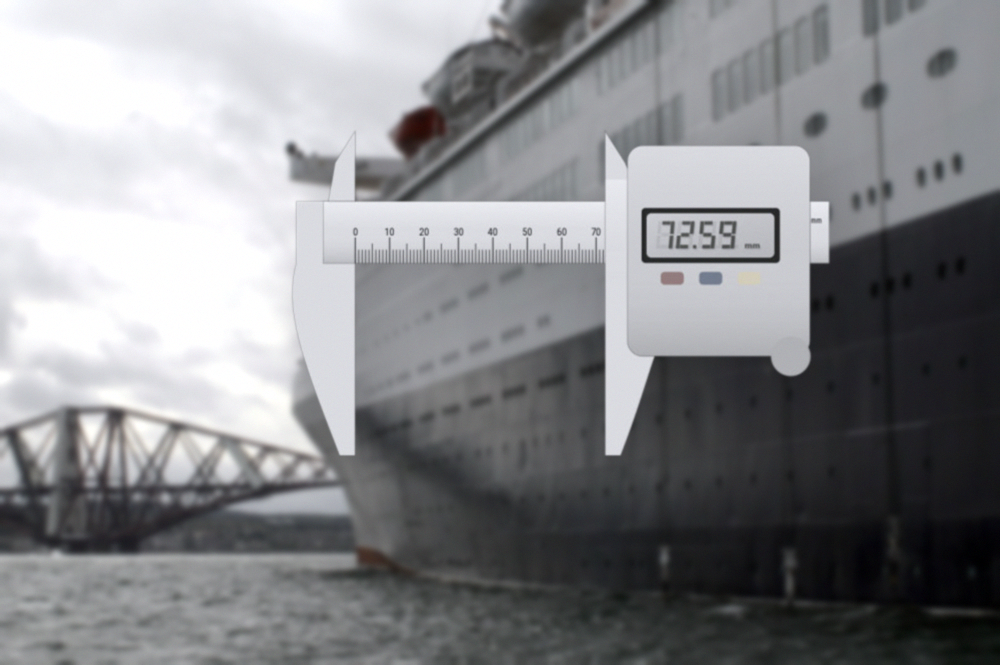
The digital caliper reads 72.59 mm
